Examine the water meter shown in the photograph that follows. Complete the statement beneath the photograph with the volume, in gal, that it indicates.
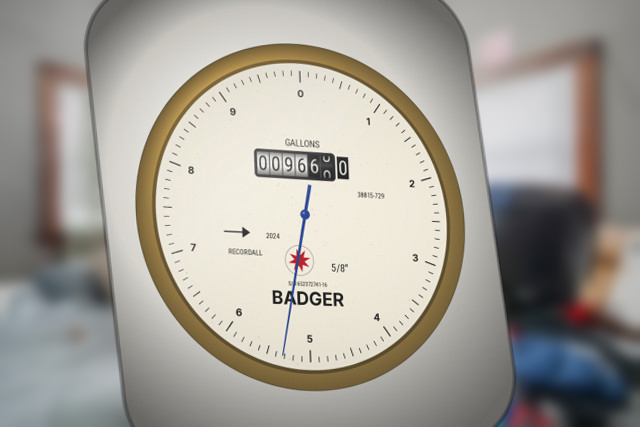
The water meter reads 96685.3 gal
